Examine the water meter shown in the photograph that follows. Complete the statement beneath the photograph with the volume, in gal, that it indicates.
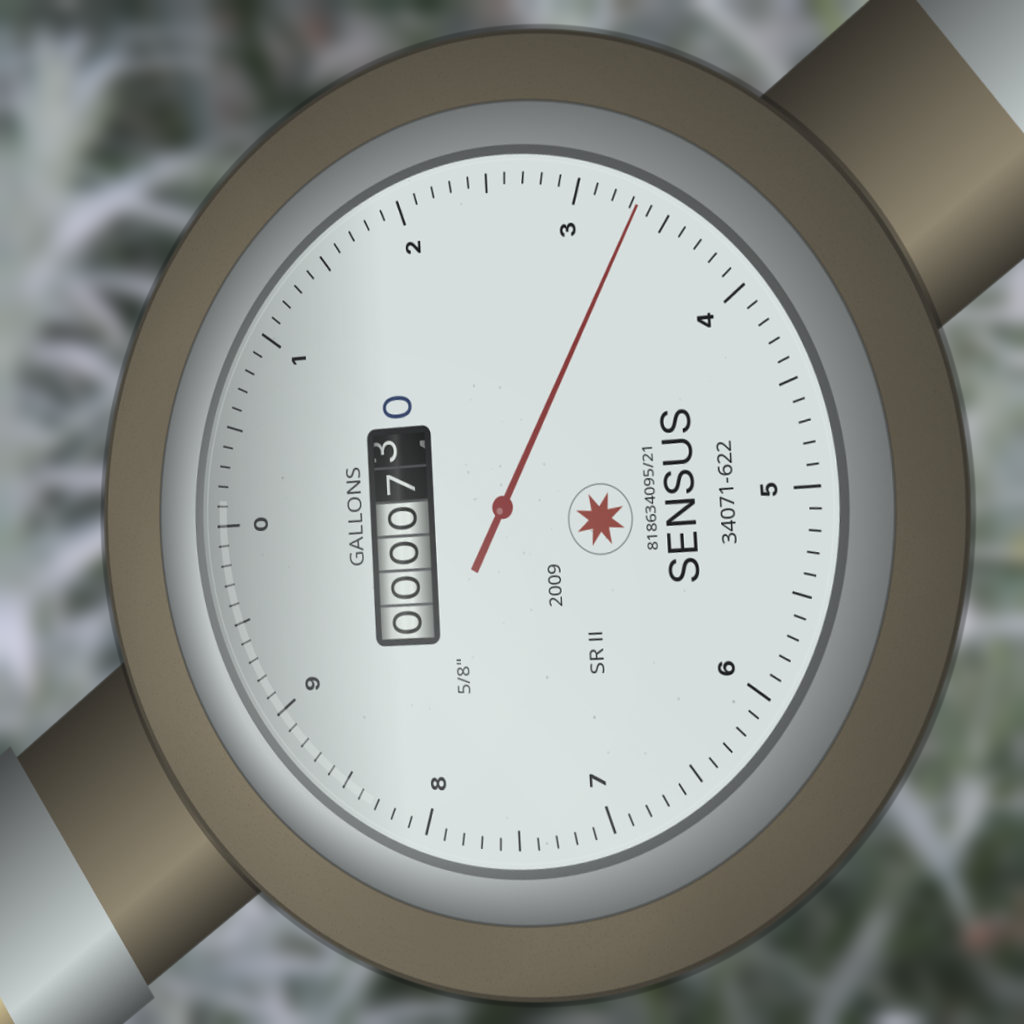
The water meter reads 733.3 gal
